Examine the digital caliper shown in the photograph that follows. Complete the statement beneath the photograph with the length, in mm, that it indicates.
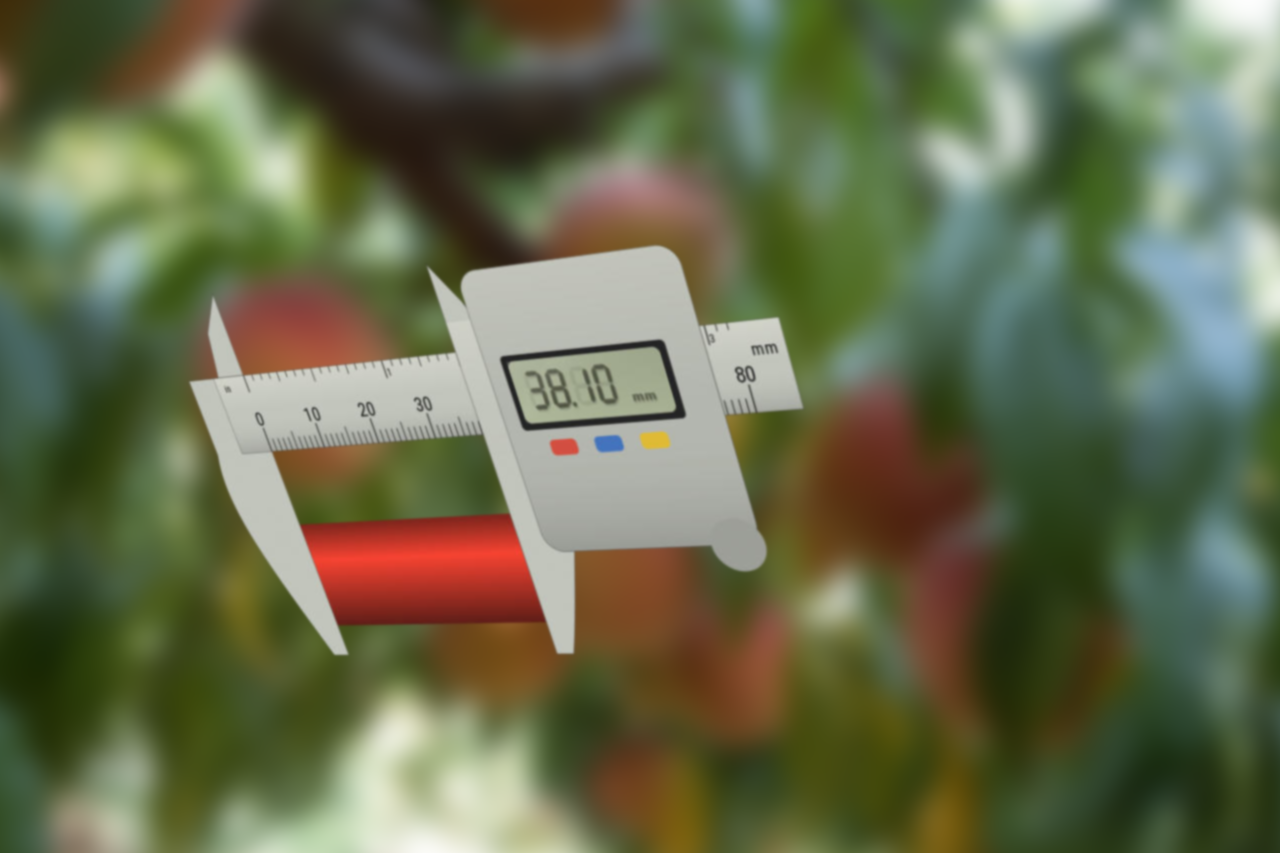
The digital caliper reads 38.10 mm
